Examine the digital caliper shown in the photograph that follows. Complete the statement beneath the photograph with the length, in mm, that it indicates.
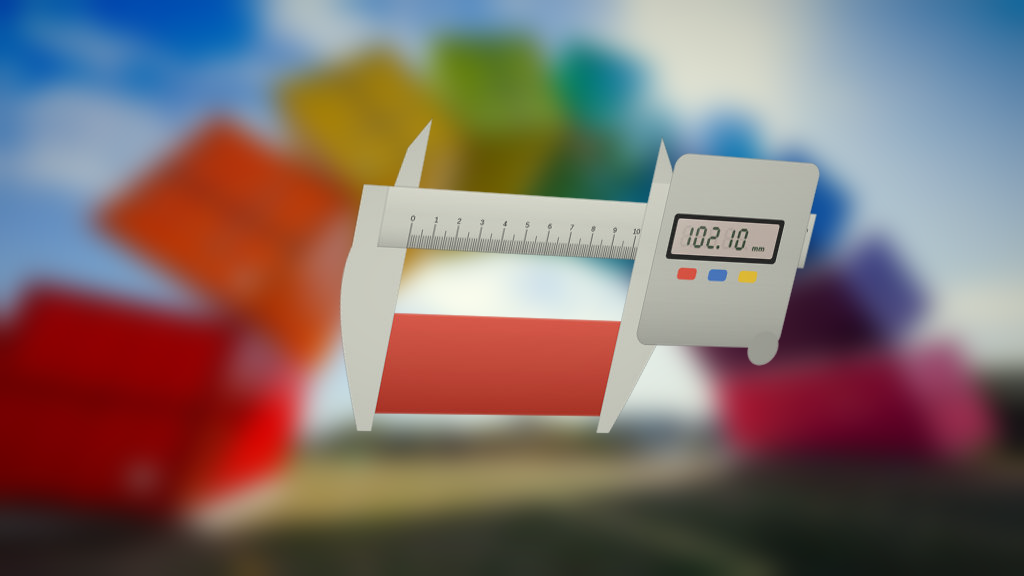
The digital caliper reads 102.10 mm
